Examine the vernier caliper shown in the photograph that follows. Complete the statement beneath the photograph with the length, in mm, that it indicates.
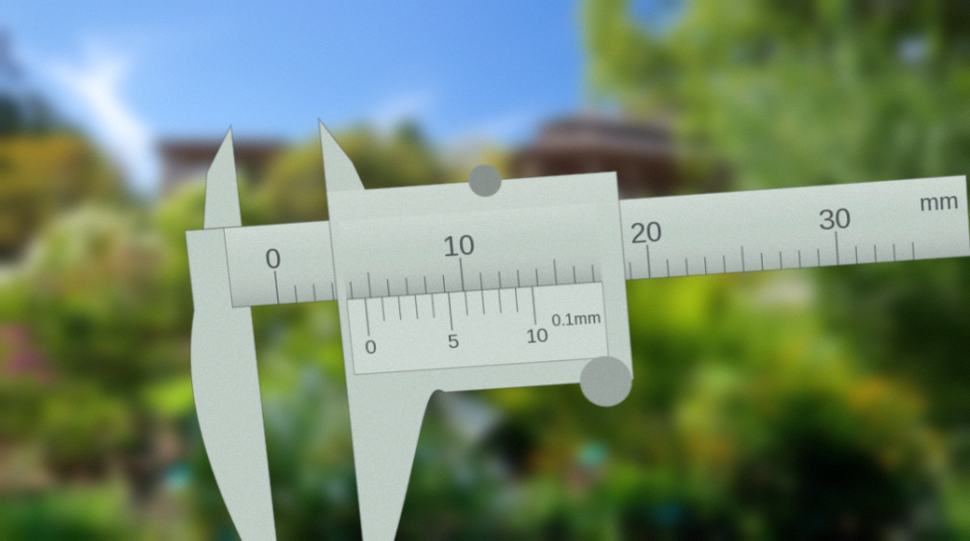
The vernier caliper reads 4.7 mm
